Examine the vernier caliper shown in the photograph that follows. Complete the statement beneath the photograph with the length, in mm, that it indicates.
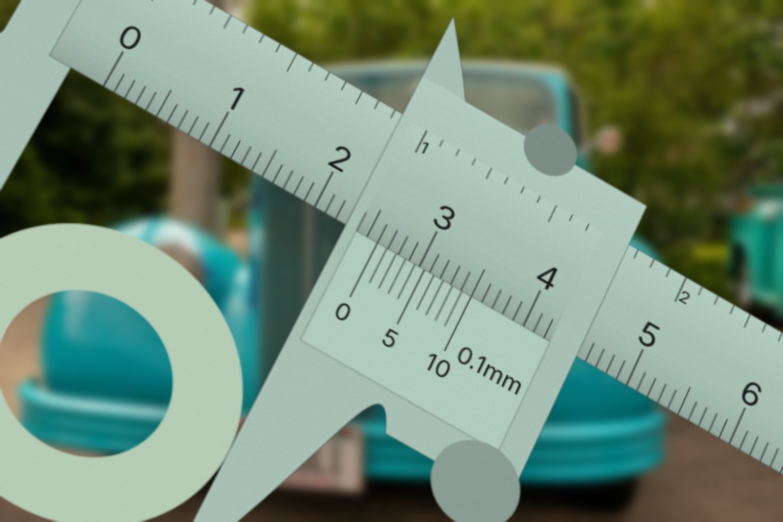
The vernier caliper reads 26.0 mm
